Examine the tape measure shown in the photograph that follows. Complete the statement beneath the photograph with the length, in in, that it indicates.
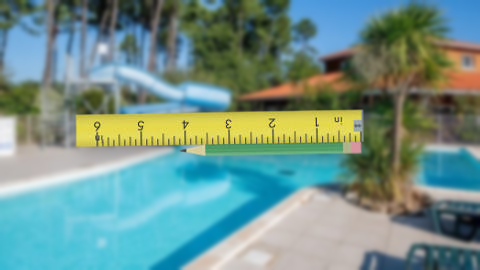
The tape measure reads 4.125 in
